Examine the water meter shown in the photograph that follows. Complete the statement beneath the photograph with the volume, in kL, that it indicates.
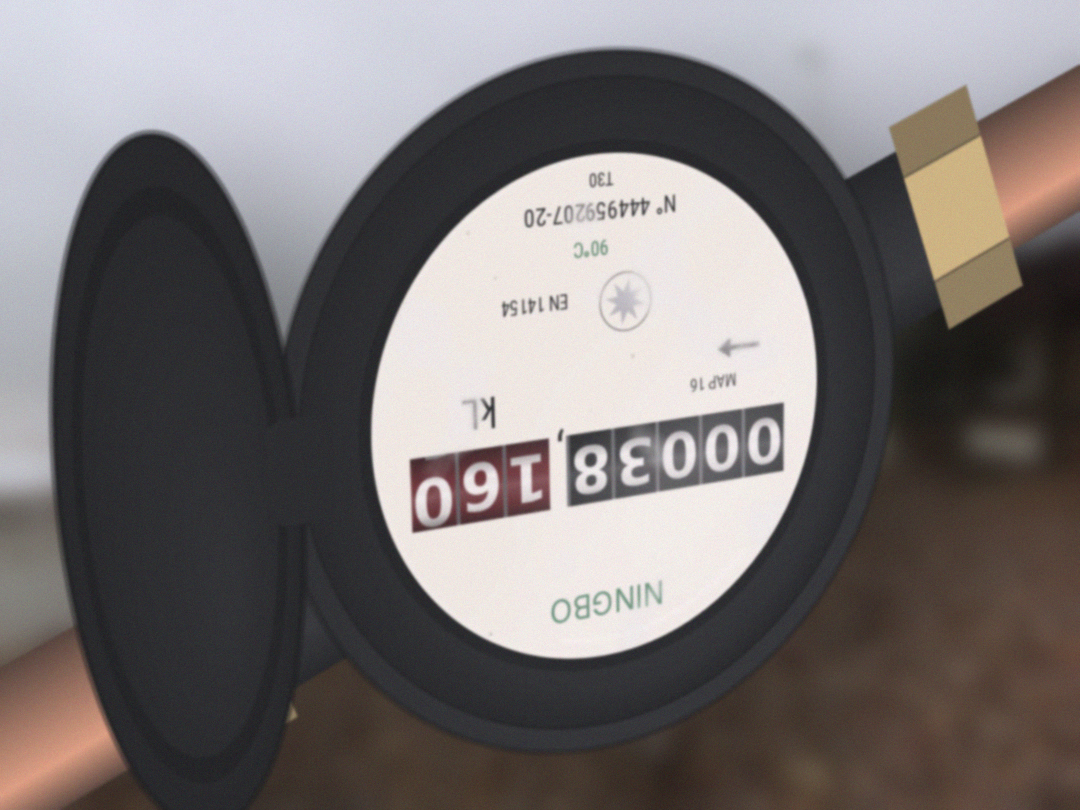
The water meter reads 38.160 kL
